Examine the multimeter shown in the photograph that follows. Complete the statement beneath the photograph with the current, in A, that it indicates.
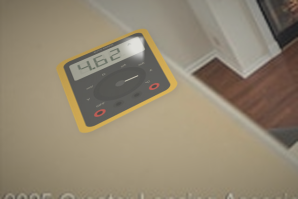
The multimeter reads 4.62 A
